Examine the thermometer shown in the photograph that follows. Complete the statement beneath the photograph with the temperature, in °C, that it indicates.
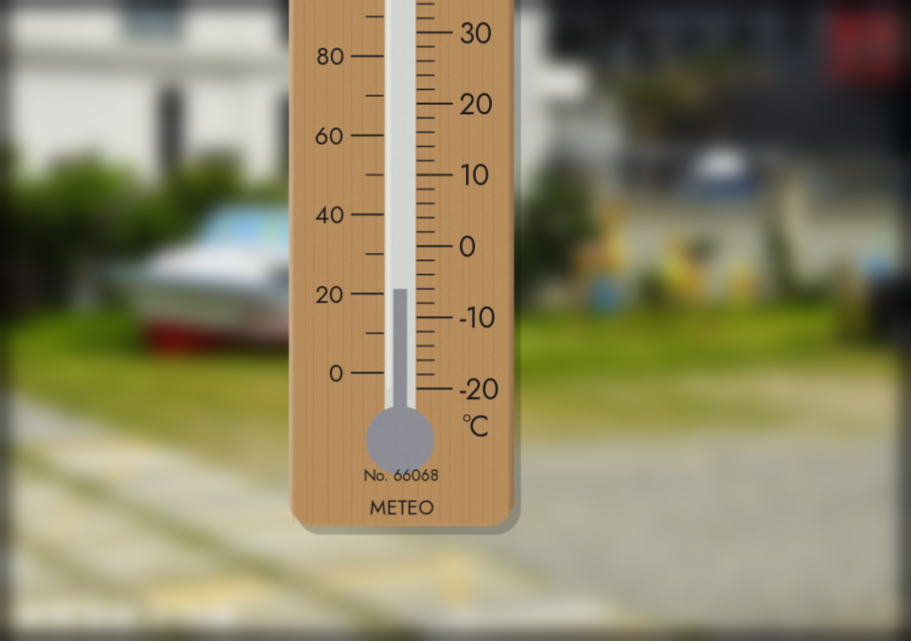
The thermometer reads -6 °C
